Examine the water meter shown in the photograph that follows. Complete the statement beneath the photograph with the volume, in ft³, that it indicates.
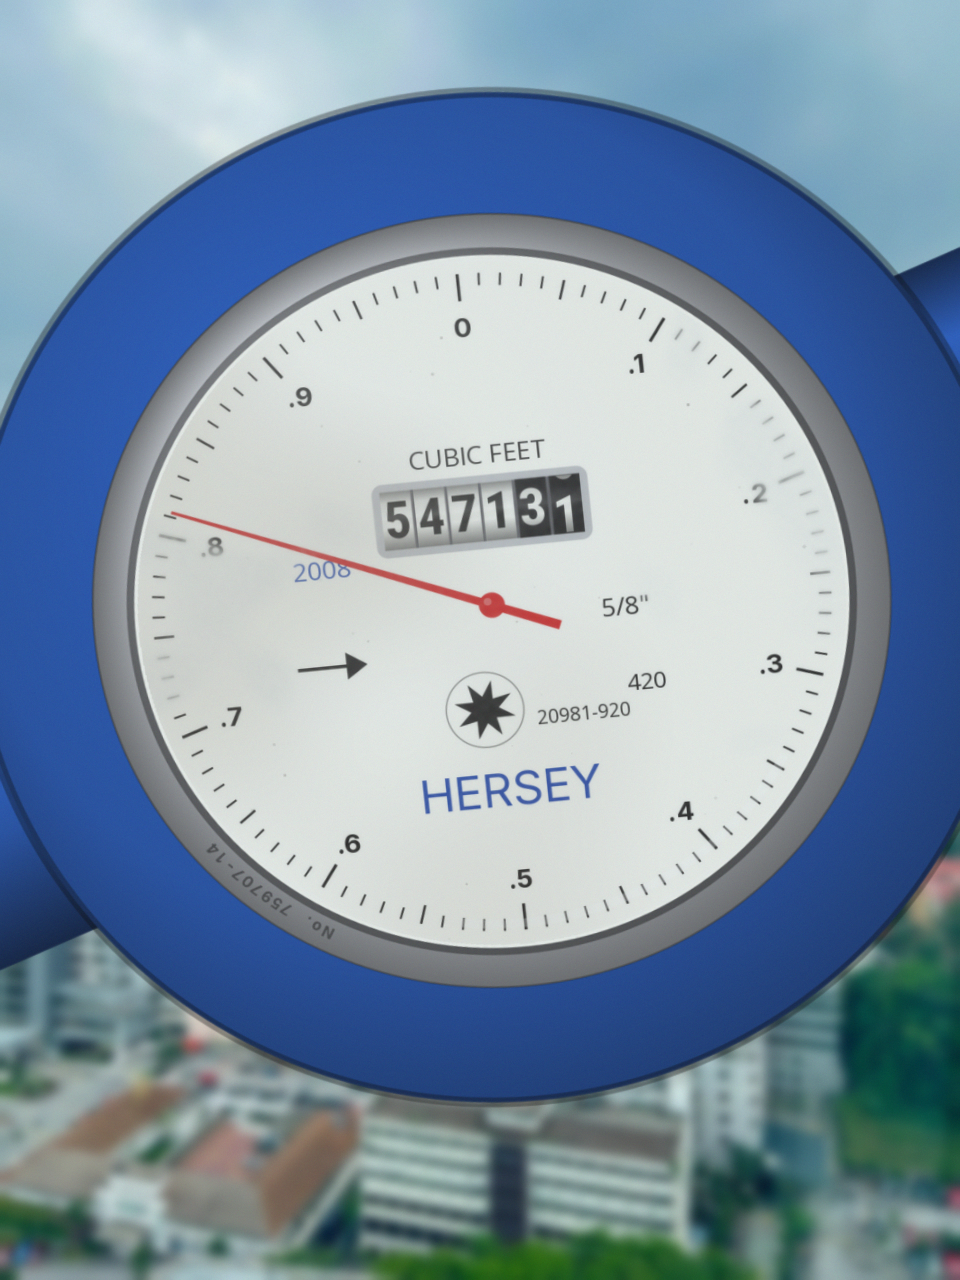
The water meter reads 547130.81 ft³
